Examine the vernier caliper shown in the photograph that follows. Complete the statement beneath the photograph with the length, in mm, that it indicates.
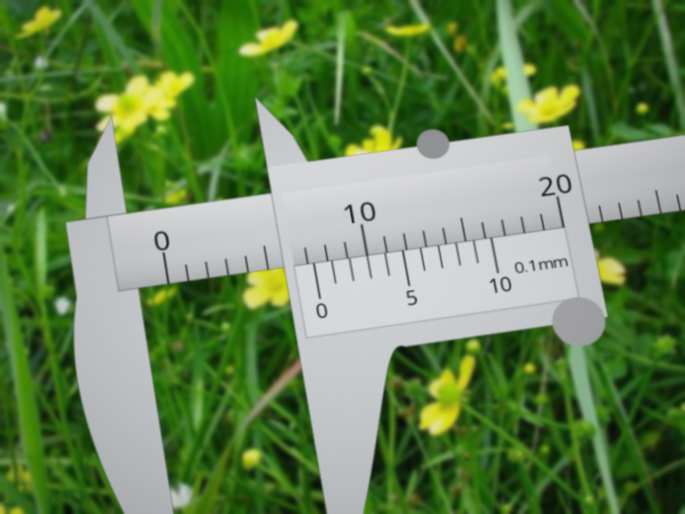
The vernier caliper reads 7.3 mm
